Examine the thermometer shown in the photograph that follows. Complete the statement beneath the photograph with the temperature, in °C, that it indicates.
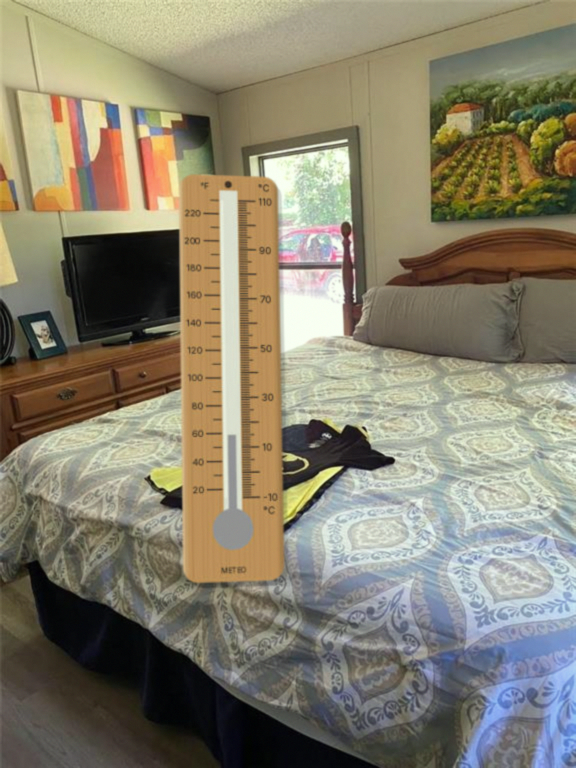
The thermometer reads 15 °C
